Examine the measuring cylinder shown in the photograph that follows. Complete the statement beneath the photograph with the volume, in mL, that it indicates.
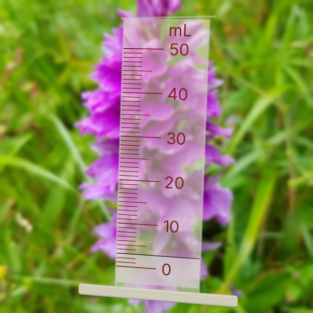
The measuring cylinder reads 3 mL
